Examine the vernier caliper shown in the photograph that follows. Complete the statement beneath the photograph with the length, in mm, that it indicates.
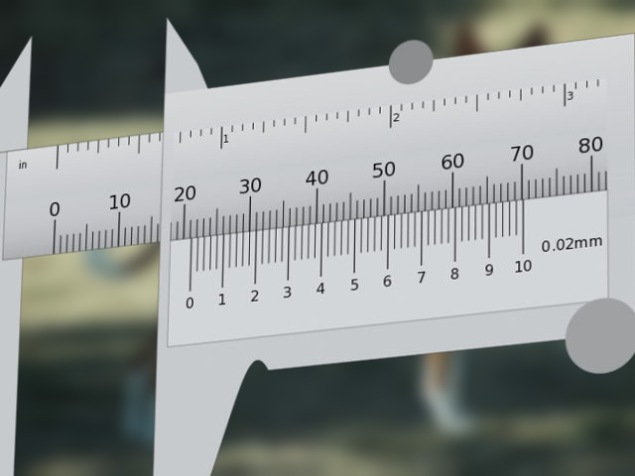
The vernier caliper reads 21.2 mm
